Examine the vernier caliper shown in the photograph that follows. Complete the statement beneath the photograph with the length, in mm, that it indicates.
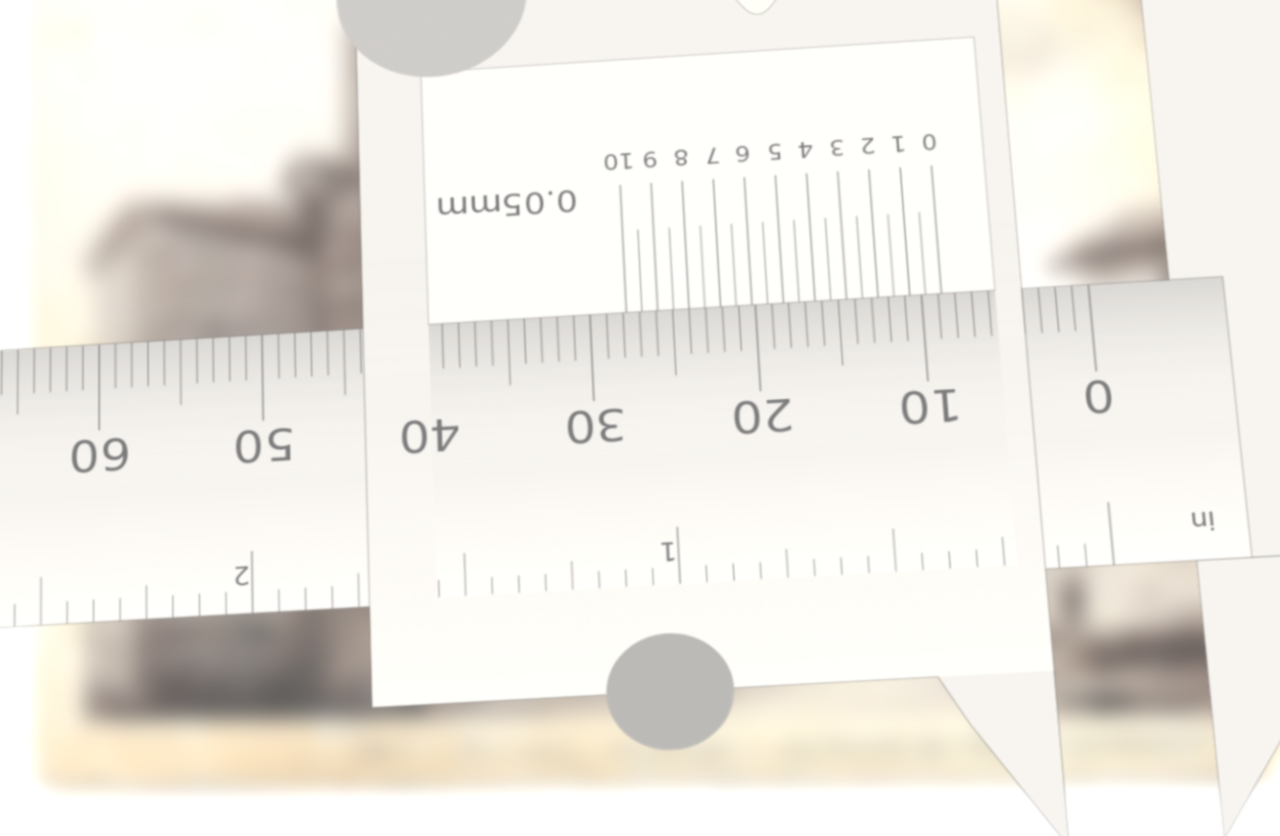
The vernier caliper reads 8.8 mm
